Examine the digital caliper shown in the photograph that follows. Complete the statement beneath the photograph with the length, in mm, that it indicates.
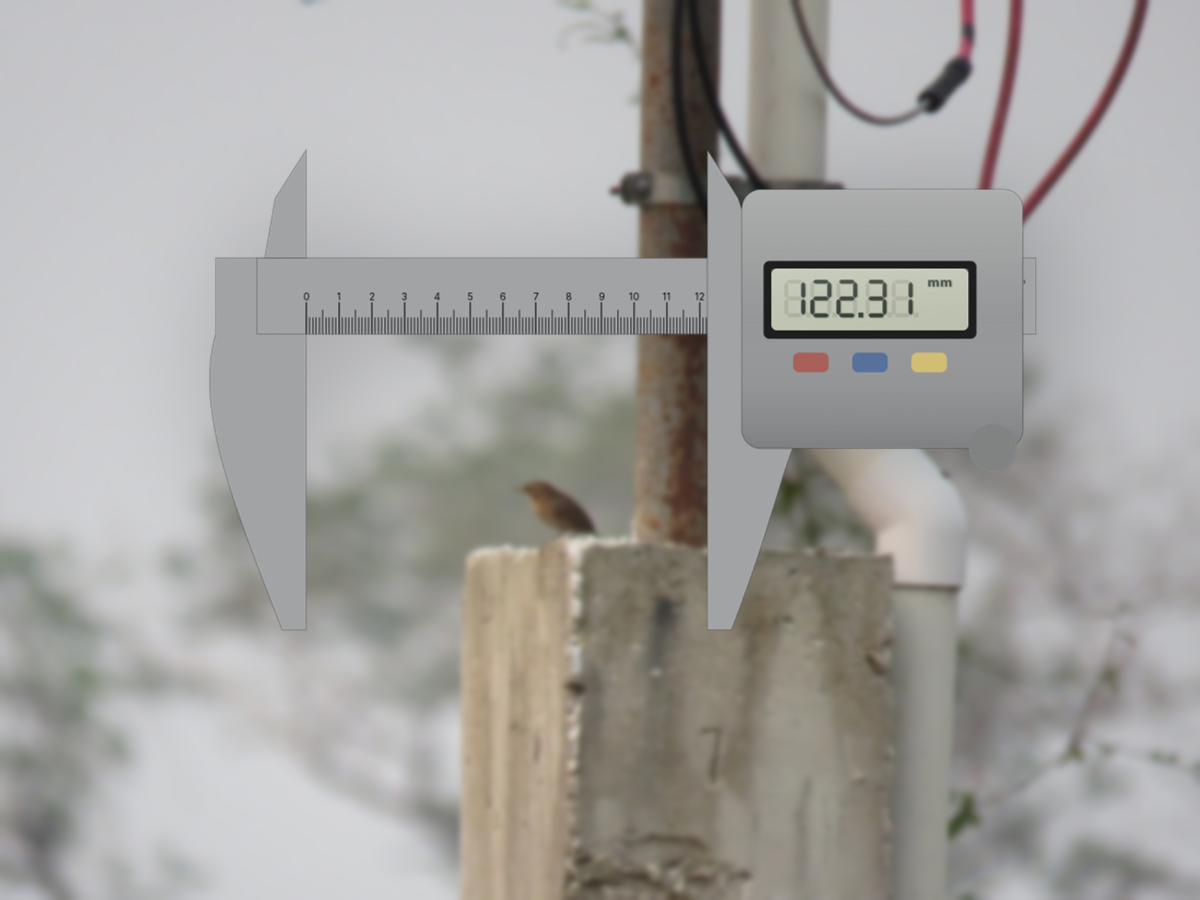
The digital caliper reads 122.31 mm
